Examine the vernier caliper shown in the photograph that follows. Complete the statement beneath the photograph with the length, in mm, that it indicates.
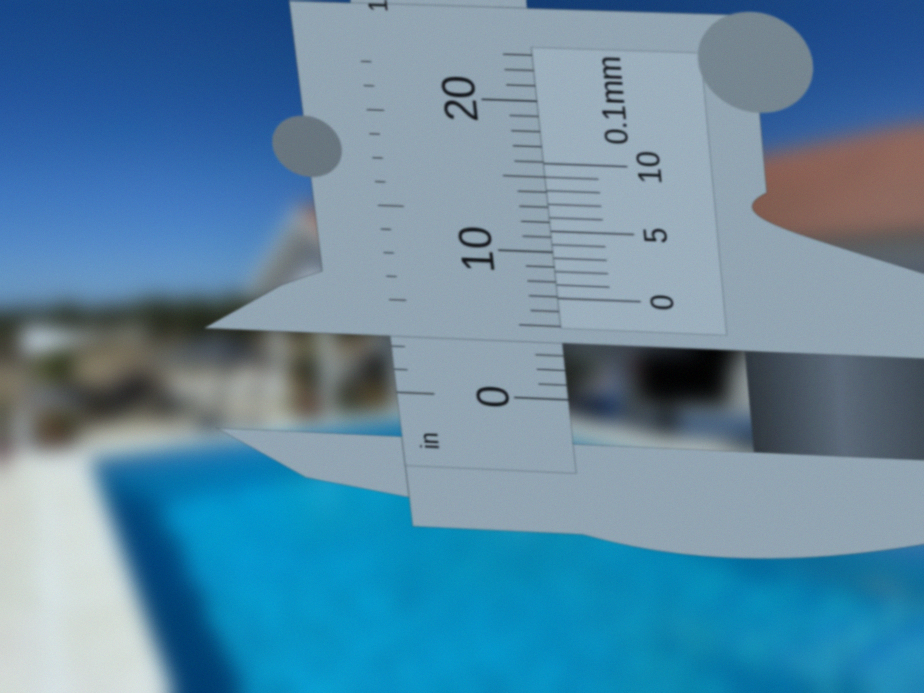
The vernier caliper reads 6.9 mm
